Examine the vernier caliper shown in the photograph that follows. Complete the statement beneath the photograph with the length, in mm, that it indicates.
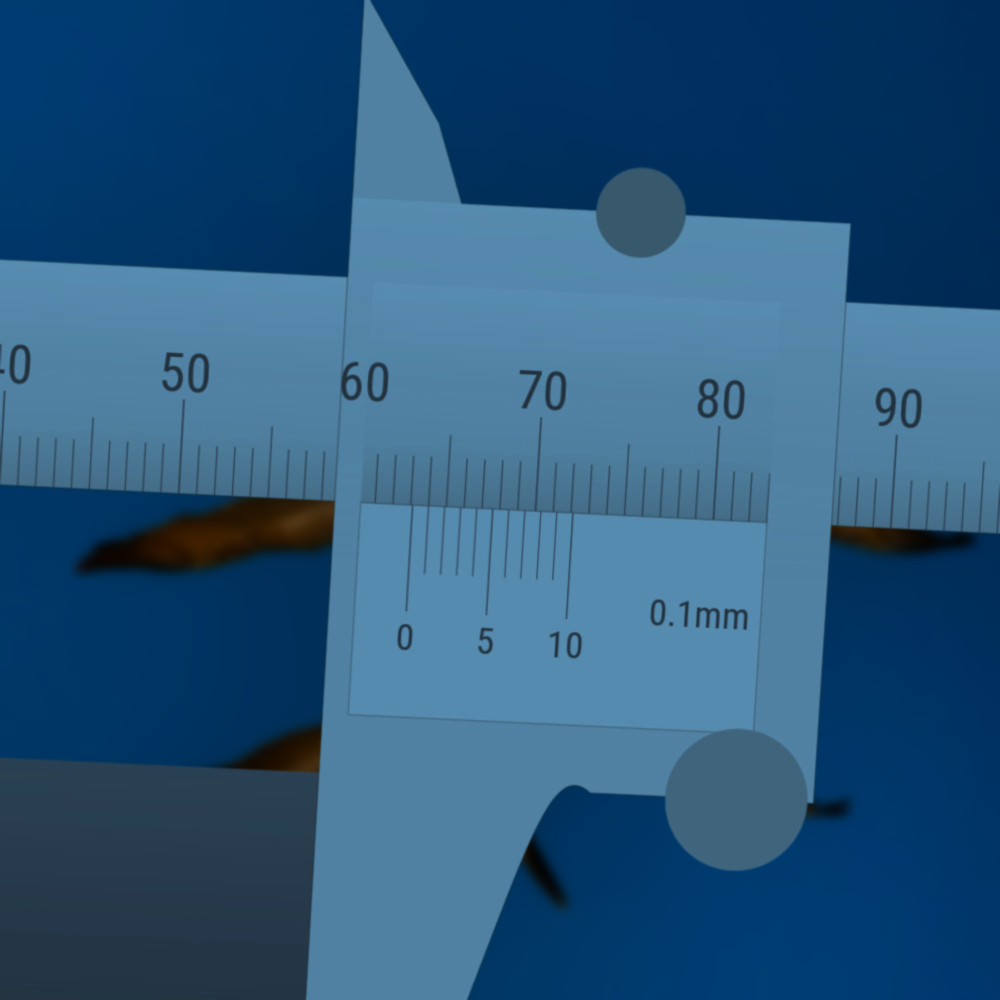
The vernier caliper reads 63.1 mm
